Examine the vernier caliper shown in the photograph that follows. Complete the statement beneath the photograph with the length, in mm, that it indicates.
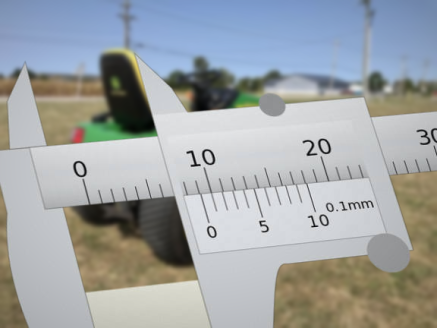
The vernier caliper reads 9.1 mm
